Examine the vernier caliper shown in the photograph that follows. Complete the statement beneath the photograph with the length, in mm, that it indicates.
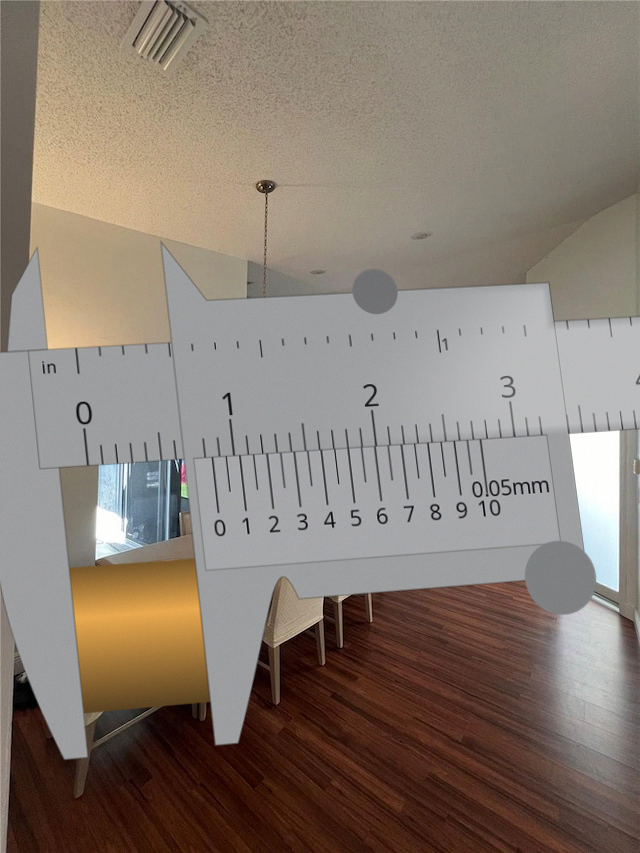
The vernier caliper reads 8.5 mm
